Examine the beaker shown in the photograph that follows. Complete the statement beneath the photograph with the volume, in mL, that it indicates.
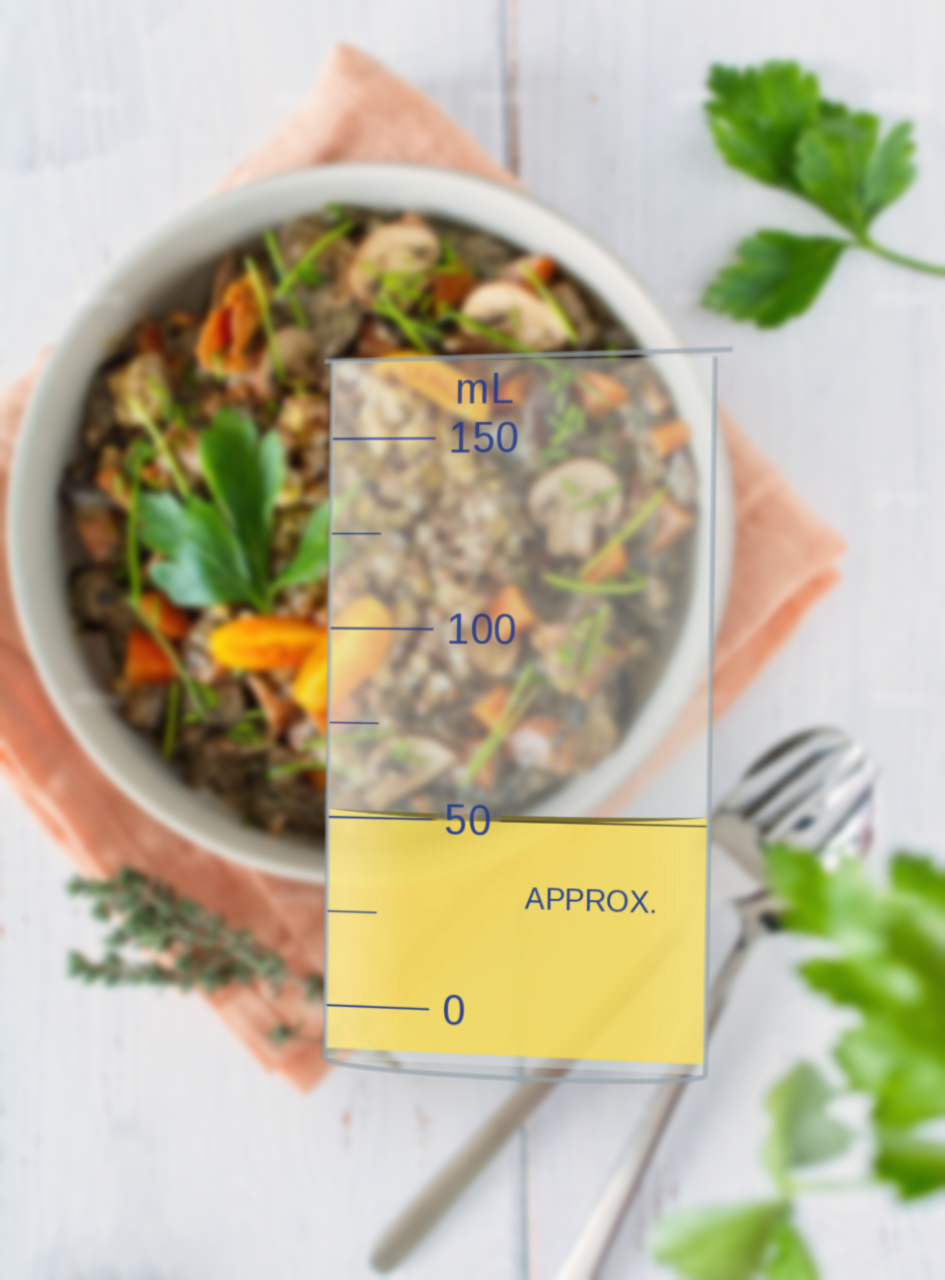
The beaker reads 50 mL
